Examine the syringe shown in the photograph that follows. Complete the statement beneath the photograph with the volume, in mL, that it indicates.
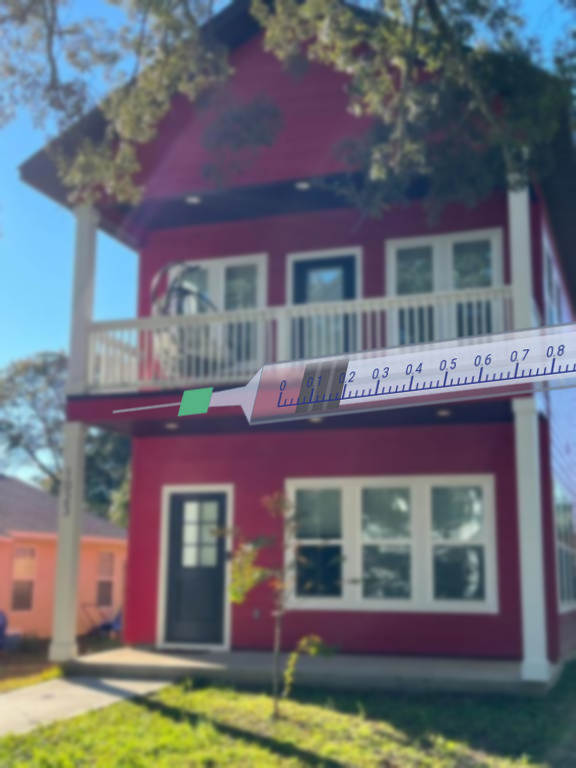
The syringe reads 0.06 mL
